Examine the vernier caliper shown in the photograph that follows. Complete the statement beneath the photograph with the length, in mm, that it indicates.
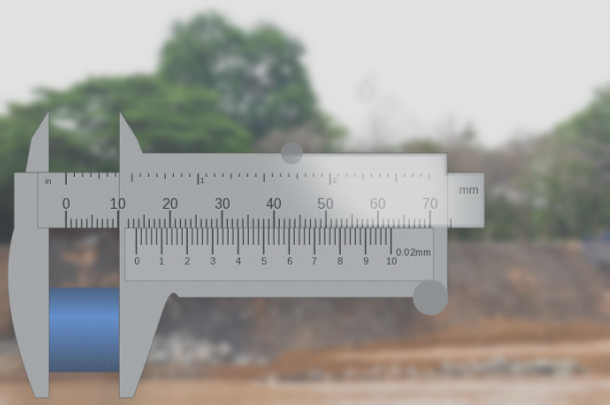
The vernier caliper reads 13.5 mm
